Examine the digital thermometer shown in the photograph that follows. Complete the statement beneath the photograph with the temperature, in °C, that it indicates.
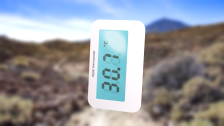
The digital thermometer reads 30.7 °C
